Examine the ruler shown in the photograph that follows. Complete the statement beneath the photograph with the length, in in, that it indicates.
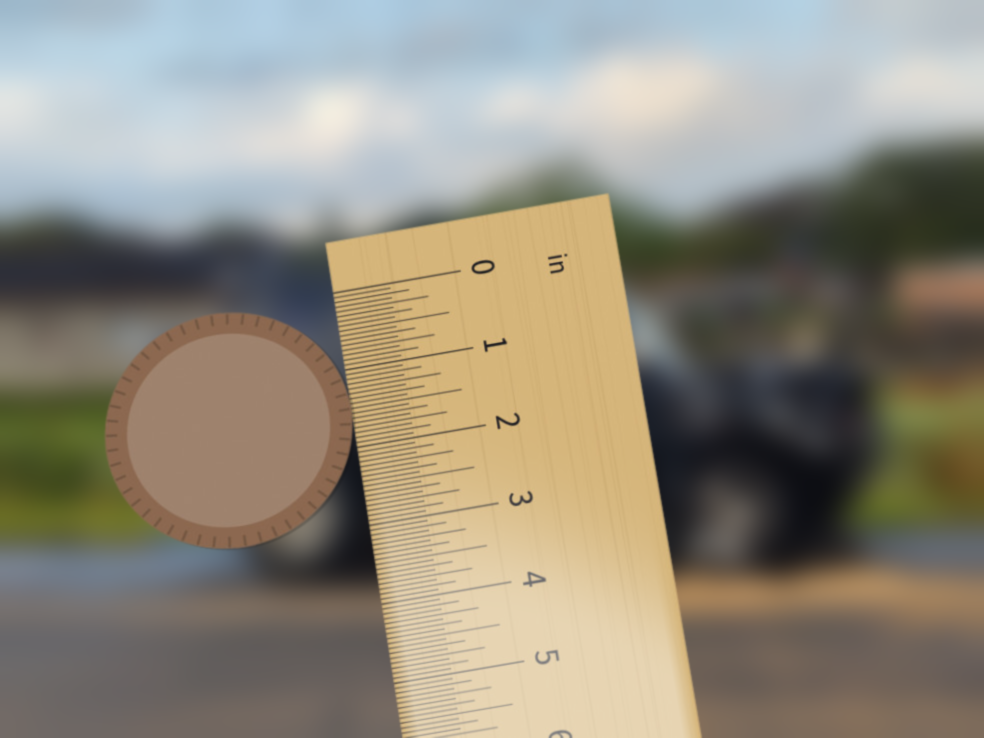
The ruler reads 3 in
